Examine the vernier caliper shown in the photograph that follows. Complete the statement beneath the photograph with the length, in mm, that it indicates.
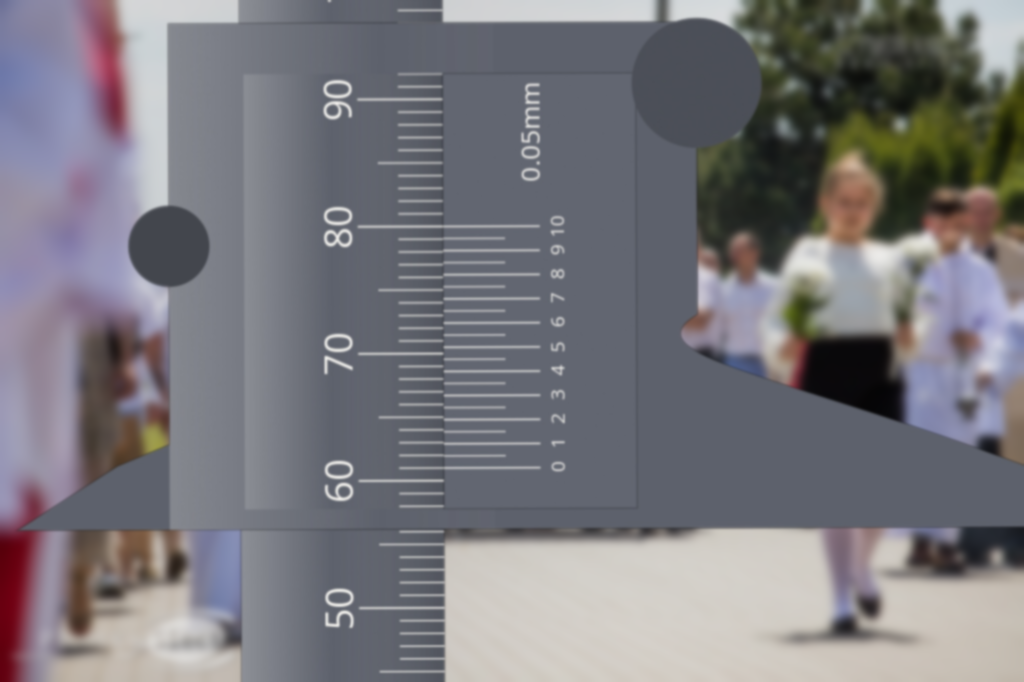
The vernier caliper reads 61.0 mm
